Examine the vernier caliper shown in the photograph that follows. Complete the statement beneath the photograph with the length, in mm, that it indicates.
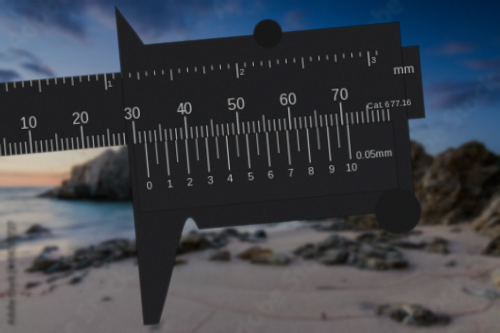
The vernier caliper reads 32.0 mm
